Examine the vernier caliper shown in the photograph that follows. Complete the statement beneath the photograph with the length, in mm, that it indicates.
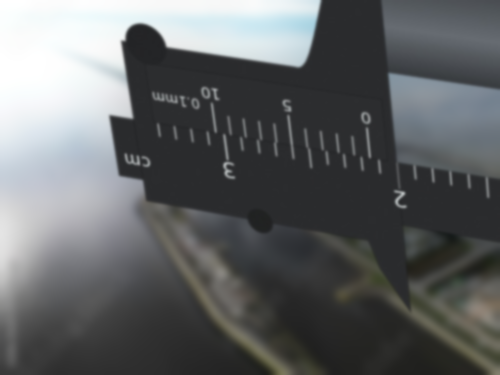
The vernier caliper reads 21.5 mm
